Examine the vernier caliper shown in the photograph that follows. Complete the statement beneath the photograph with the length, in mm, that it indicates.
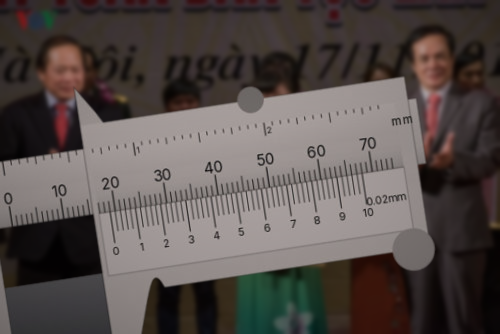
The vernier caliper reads 19.0 mm
